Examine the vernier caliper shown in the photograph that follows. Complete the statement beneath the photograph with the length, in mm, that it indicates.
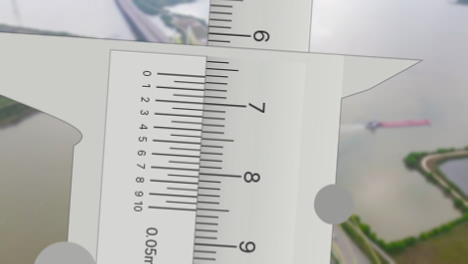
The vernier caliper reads 66.2 mm
